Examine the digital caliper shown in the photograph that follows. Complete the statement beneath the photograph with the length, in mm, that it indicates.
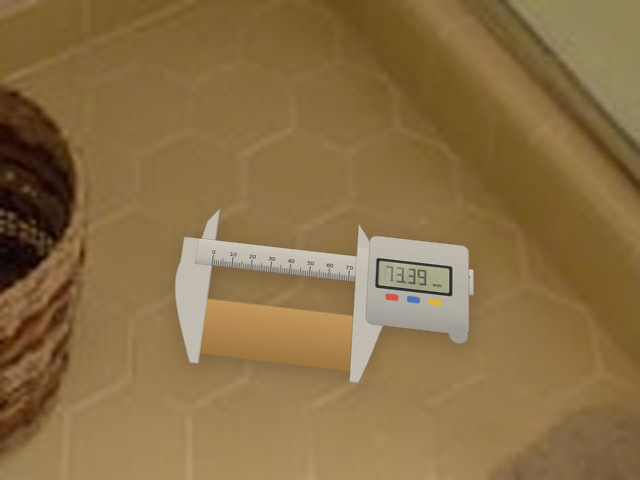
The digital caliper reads 73.39 mm
